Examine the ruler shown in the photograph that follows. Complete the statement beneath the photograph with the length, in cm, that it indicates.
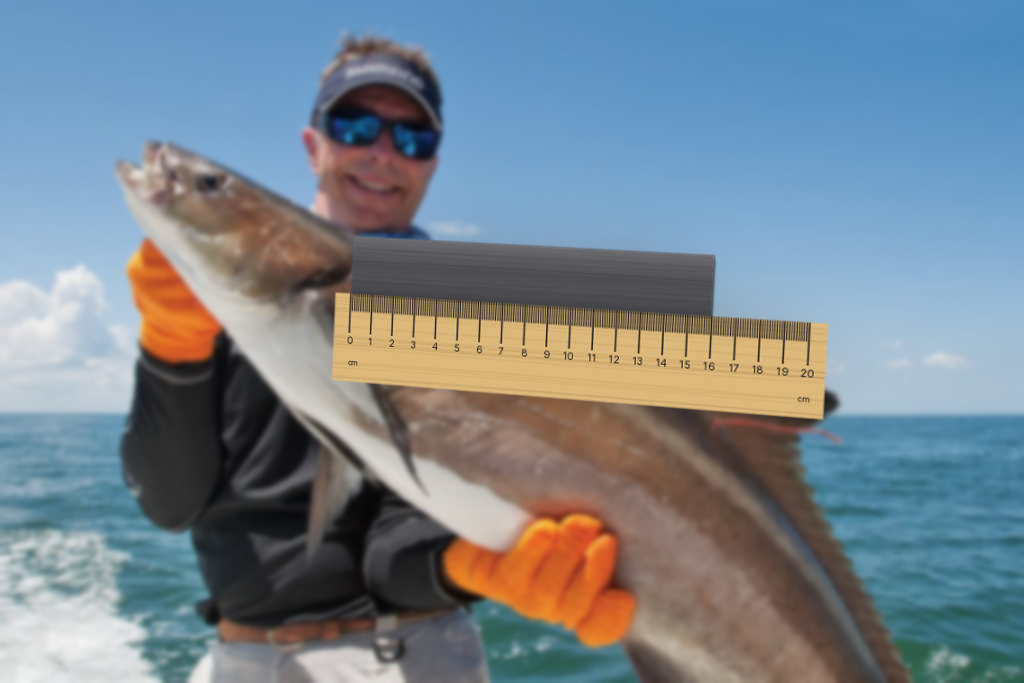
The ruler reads 16 cm
